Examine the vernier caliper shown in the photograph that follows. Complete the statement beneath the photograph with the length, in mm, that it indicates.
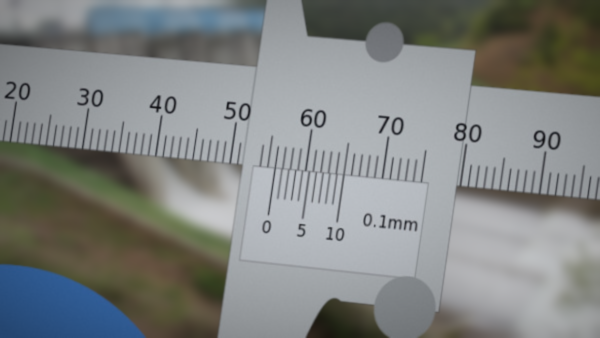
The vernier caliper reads 56.0 mm
